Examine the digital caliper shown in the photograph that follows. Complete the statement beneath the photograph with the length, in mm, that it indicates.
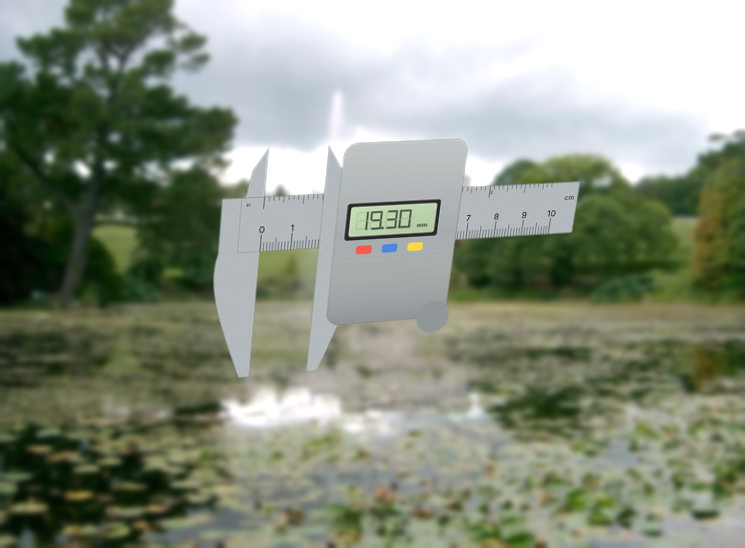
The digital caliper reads 19.30 mm
